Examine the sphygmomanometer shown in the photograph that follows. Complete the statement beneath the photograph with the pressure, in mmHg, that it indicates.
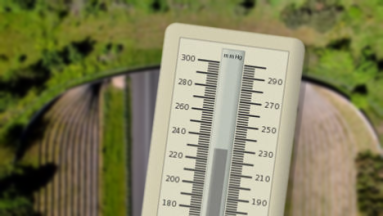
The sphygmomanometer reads 230 mmHg
